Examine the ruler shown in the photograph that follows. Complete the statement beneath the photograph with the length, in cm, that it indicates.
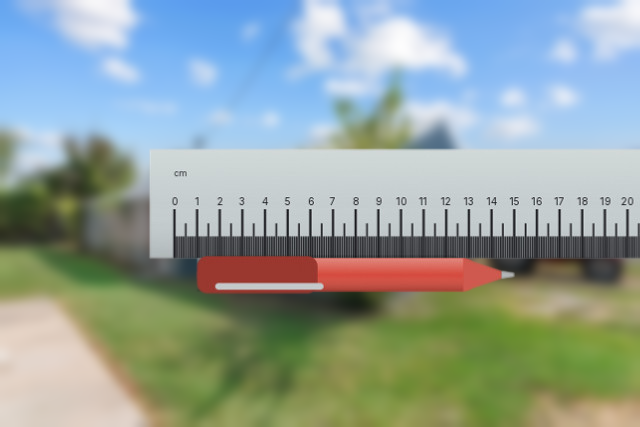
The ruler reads 14 cm
